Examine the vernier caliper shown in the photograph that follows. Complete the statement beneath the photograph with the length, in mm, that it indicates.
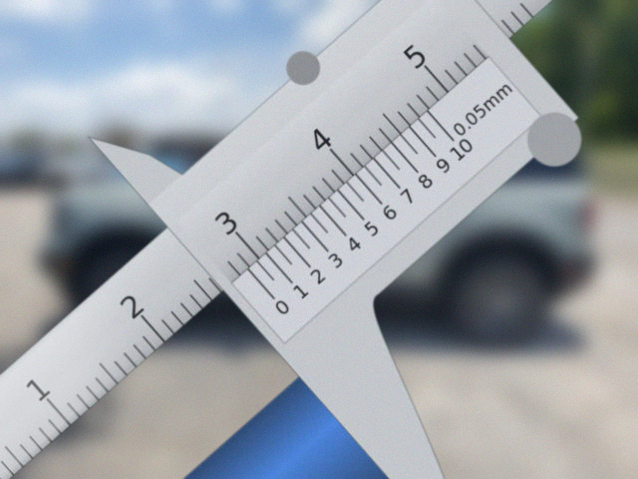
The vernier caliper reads 28.8 mm
